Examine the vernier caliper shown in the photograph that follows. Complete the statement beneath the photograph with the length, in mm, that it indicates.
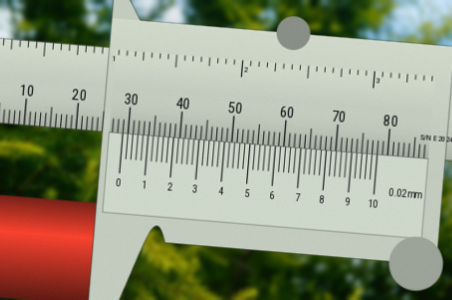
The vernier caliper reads 29.0 mm
